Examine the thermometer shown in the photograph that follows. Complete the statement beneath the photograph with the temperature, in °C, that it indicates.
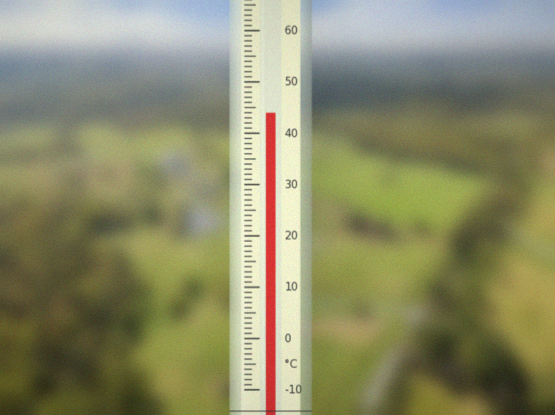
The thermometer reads 44 °C
